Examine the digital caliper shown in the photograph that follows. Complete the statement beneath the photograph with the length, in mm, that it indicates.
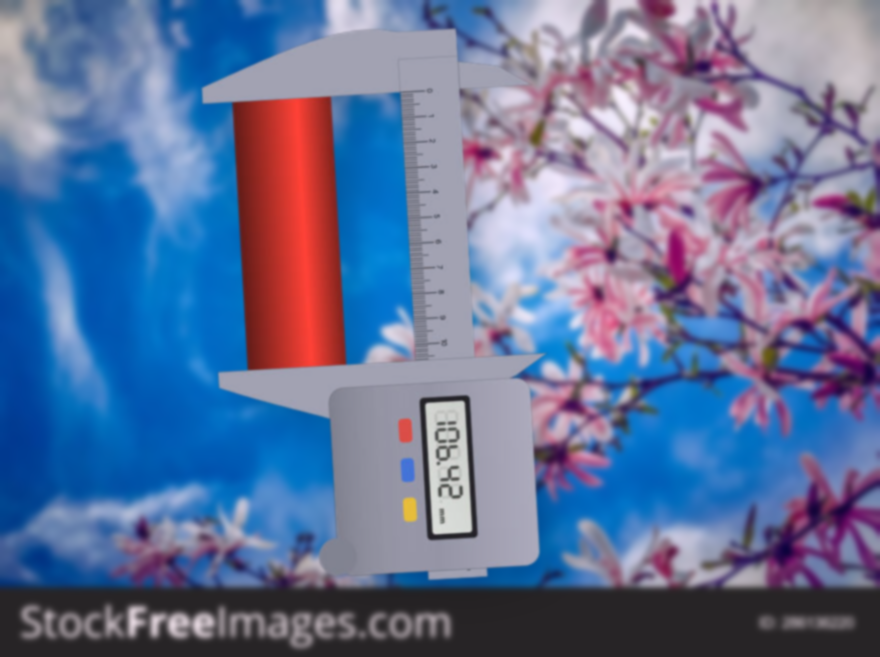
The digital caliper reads 106.42 mm
